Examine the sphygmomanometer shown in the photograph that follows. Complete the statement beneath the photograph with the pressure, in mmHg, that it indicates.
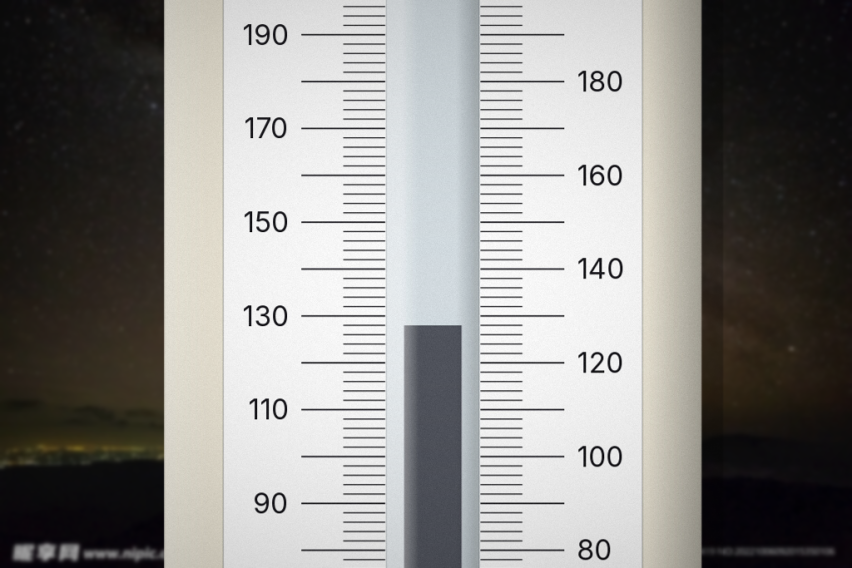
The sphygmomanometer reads 128 mmHg
